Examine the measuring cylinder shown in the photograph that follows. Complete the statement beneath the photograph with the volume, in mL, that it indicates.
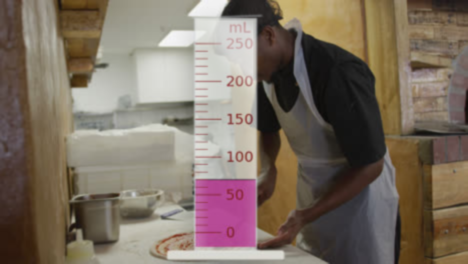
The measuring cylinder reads 70 mL
